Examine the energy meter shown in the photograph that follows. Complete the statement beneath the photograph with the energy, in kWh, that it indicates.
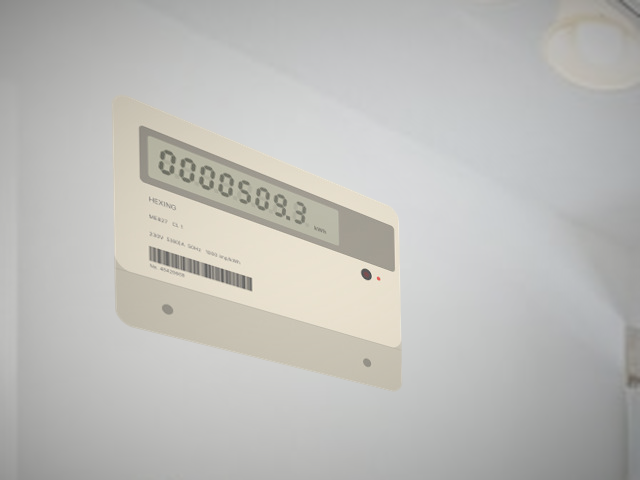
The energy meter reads 509.3 kWh
